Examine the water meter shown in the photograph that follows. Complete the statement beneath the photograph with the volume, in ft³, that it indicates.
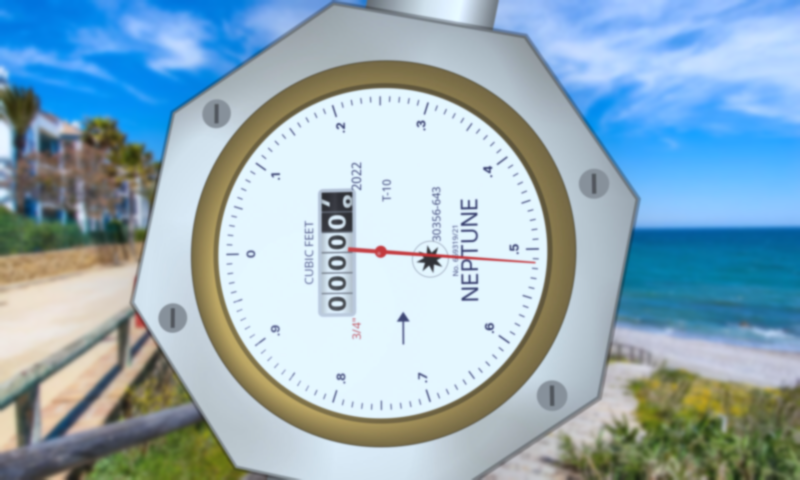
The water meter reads 7.51 ft³
